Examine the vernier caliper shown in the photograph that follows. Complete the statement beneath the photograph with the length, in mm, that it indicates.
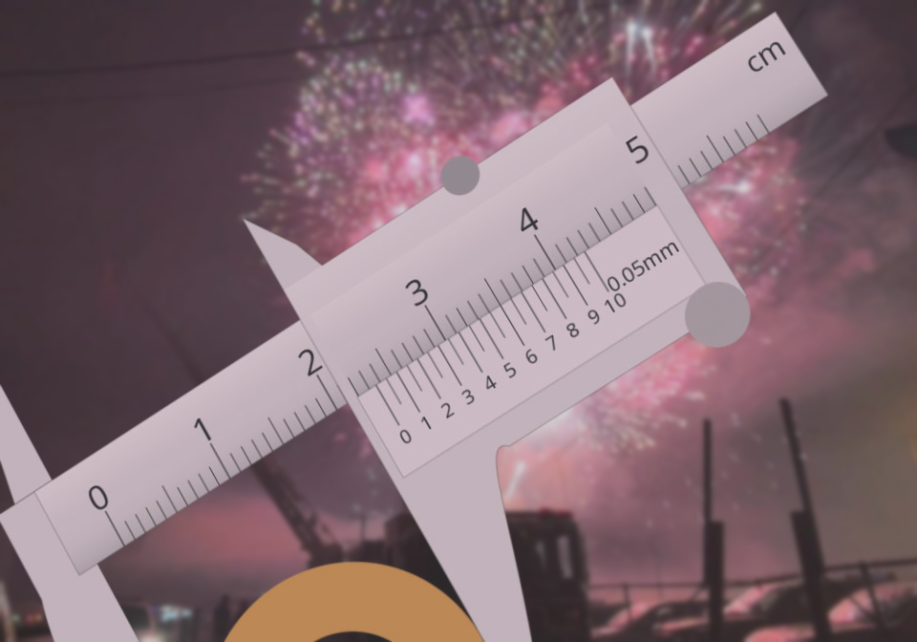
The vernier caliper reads 23.6 mm
